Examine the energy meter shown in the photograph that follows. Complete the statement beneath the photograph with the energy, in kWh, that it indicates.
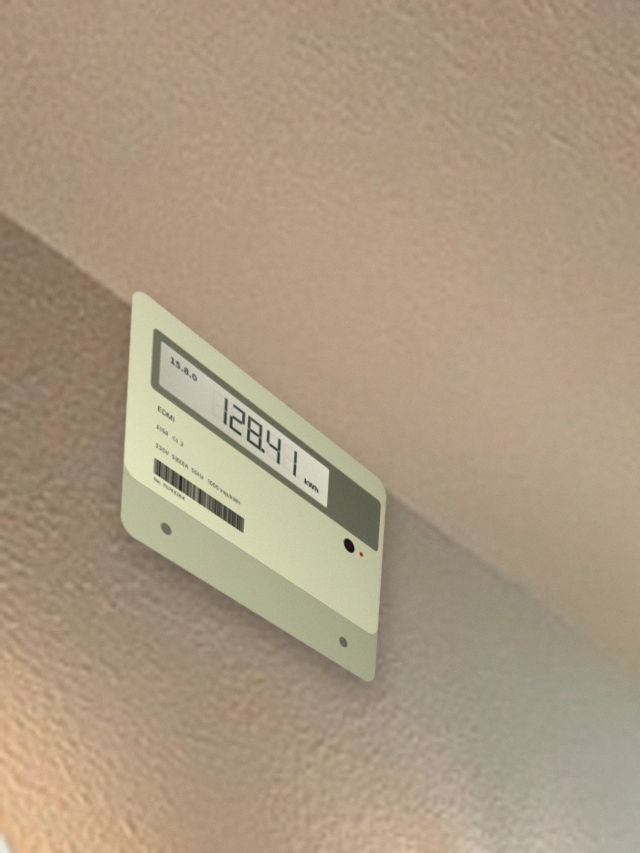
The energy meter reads 128.41 kWh
